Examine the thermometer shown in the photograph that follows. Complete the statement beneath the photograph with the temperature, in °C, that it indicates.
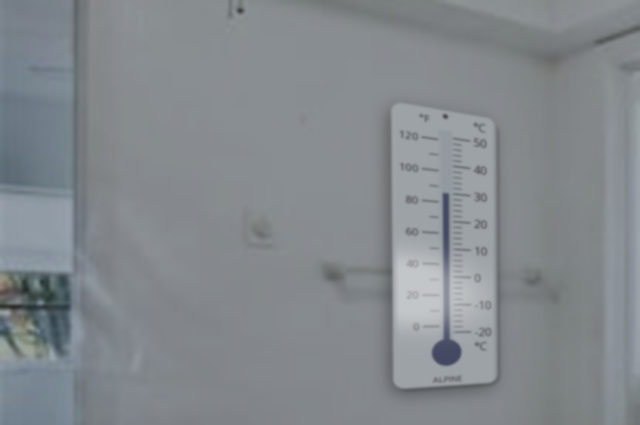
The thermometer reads 30 °C
